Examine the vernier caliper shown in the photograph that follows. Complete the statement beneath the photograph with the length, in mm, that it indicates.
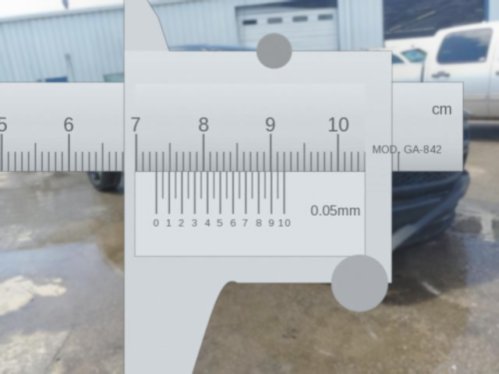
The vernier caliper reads 73.0 mm
